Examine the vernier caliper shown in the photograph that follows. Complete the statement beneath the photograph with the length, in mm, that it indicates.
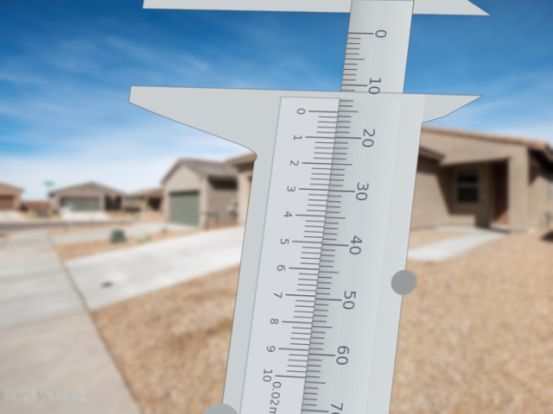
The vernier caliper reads 15.2 mm
